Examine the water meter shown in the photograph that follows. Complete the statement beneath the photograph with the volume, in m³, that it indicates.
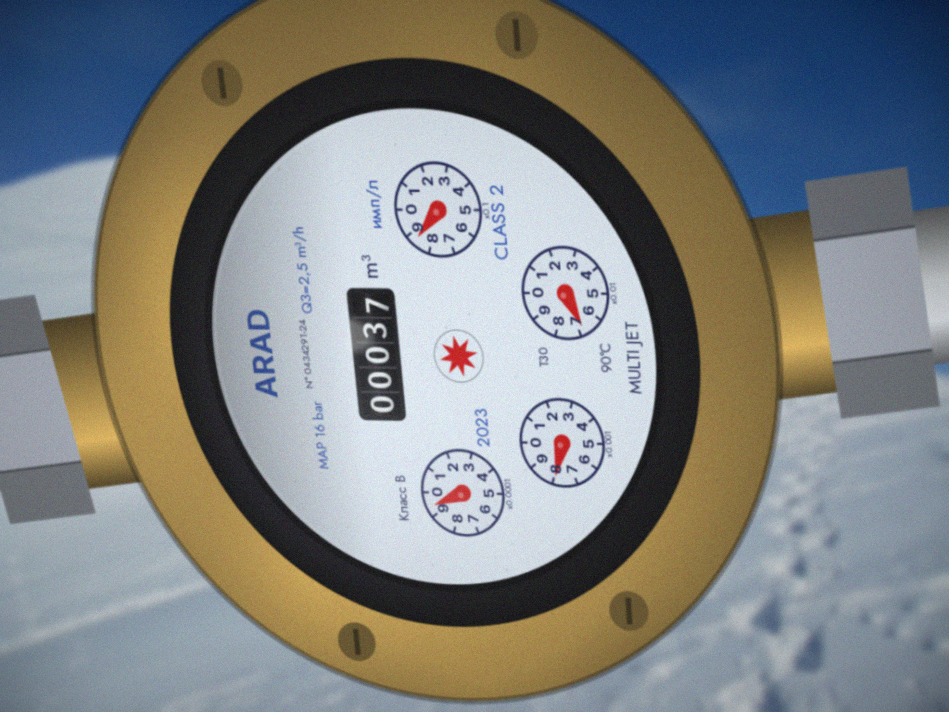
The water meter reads 36.8679 m³
